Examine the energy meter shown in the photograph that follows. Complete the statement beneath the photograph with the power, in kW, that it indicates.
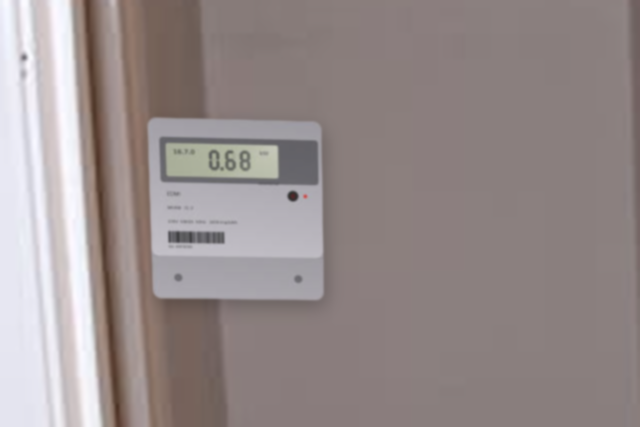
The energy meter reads 0.68 kW
